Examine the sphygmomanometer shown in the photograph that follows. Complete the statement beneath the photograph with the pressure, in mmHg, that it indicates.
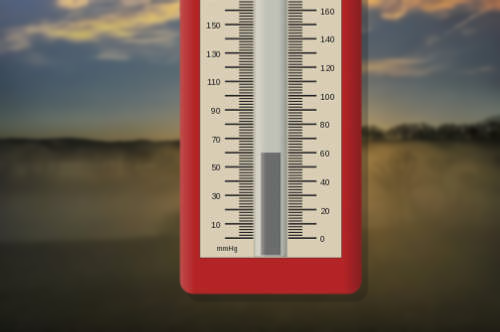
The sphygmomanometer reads 60 mmHg
